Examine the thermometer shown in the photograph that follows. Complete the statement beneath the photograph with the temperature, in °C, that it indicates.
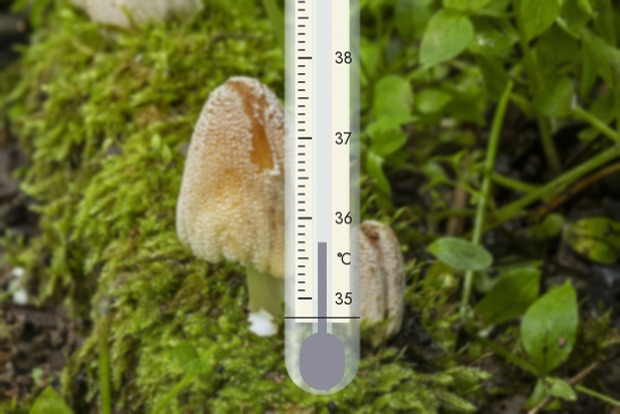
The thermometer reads 35.7 °C
